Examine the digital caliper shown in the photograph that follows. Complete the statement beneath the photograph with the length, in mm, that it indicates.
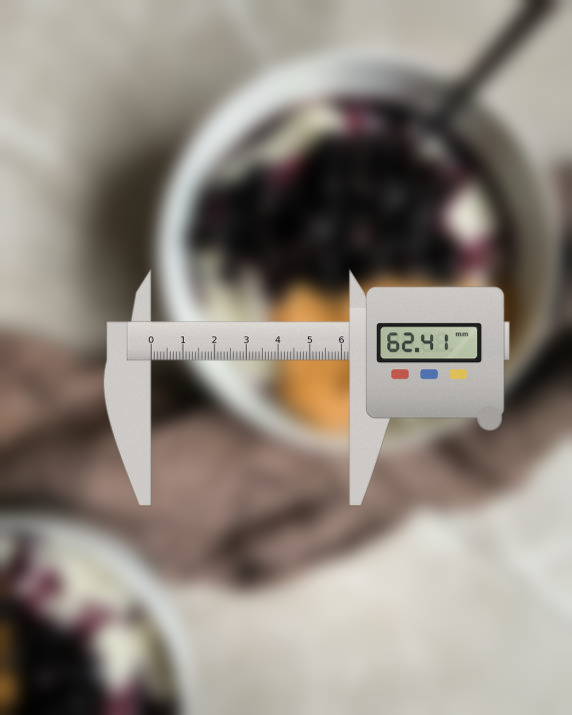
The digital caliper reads 62.41 mm
